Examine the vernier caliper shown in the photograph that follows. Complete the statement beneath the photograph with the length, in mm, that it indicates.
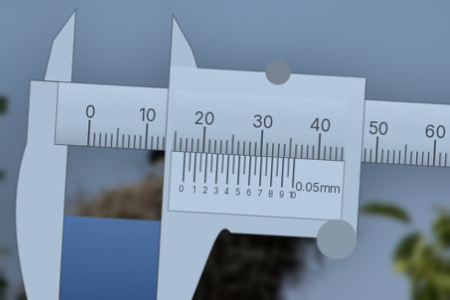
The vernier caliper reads 16.8 mm
